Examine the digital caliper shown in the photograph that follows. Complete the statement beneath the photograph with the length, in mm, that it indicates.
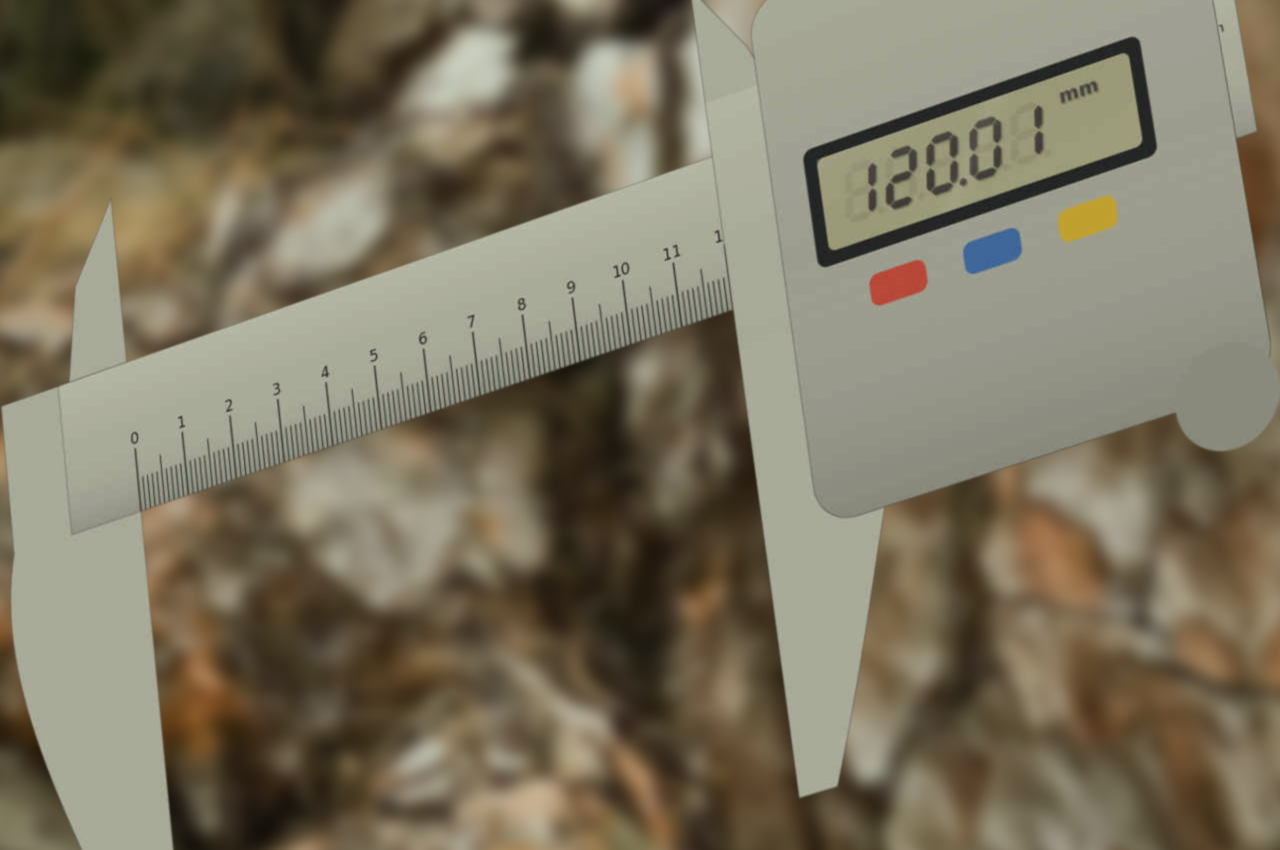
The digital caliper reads 120.01 mm
